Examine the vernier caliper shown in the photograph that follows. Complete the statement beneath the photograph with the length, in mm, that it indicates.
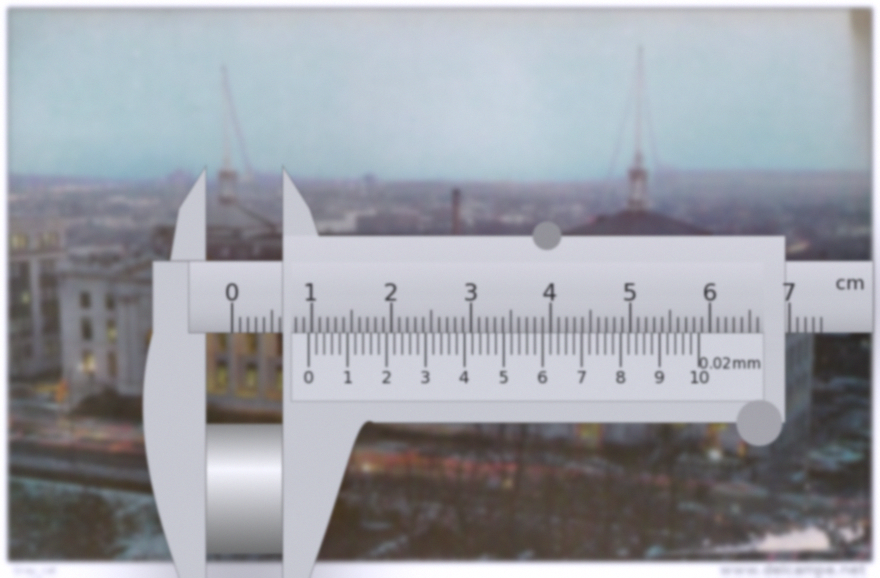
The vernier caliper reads 9.6 mm
